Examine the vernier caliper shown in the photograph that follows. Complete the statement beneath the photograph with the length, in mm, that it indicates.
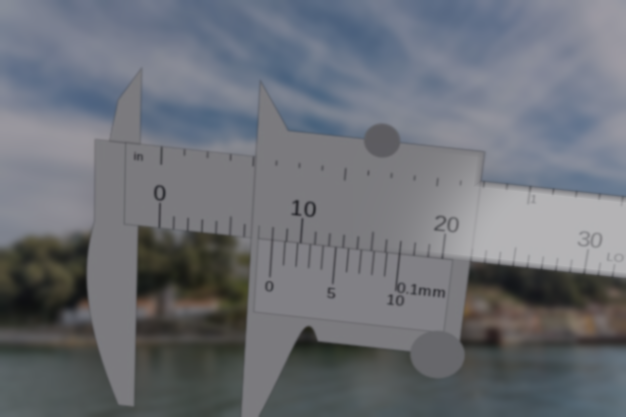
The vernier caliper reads 8.0 mm
